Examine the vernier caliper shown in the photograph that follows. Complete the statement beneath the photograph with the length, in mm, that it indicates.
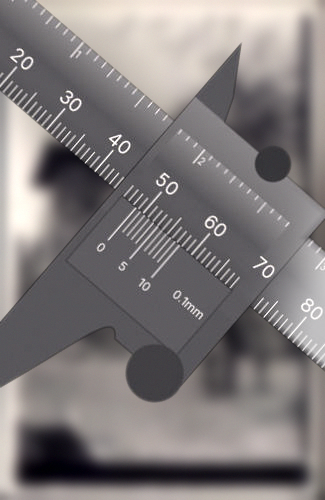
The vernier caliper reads 48.6 mm
